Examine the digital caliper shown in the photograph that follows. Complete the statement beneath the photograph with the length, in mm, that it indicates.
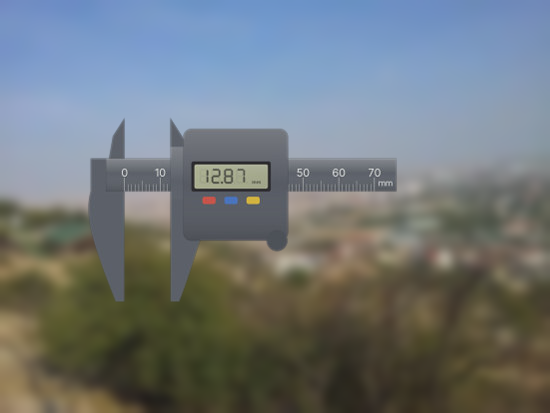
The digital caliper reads 12.87 mm
